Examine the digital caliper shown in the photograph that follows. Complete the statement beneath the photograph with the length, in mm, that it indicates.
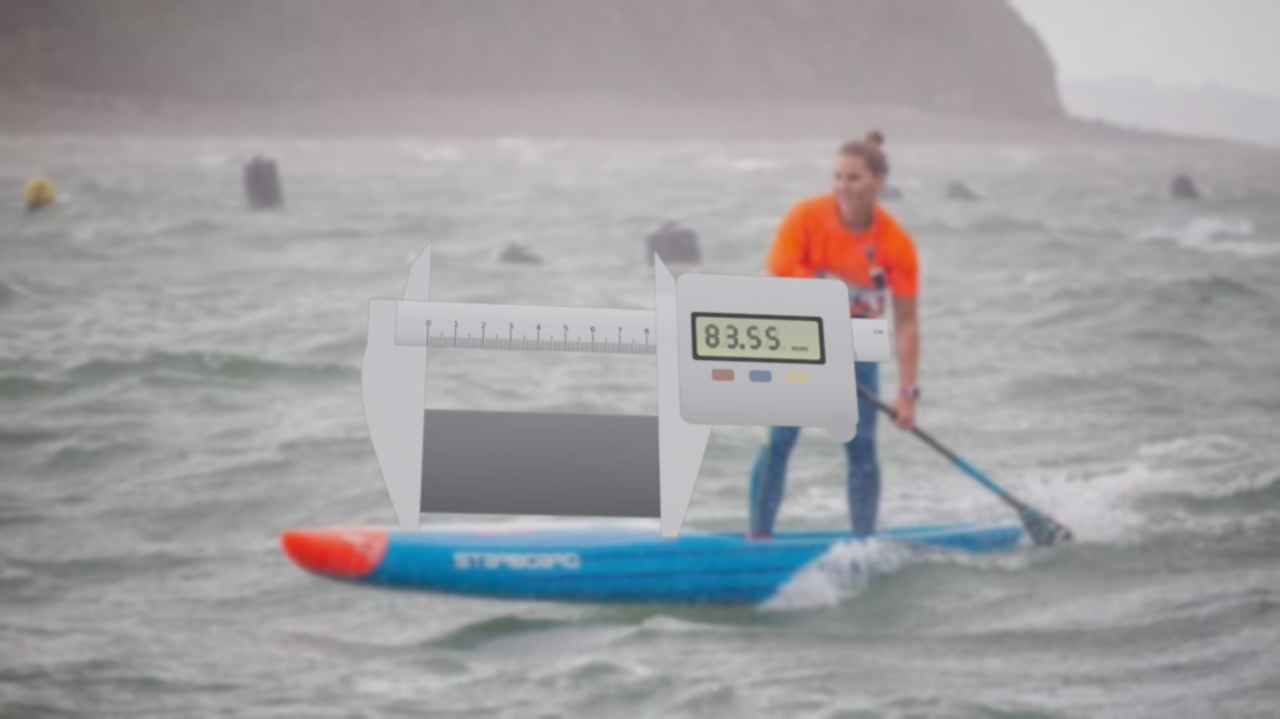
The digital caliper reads 83.55 mm
